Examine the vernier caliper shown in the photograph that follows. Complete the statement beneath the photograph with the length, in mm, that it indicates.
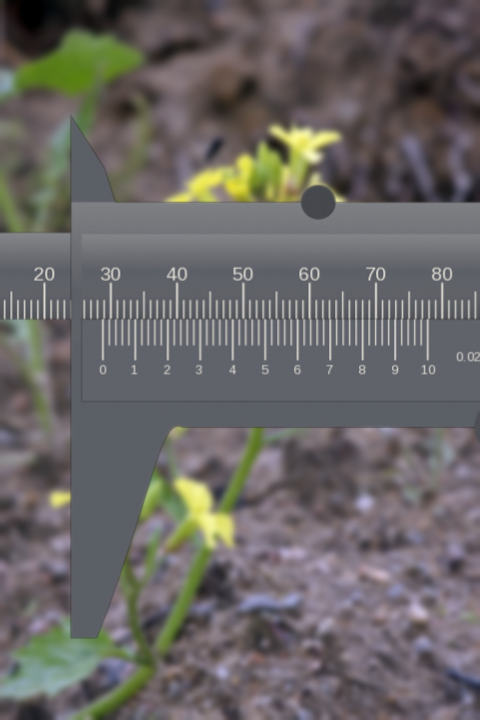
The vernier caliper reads 28.8 mm
